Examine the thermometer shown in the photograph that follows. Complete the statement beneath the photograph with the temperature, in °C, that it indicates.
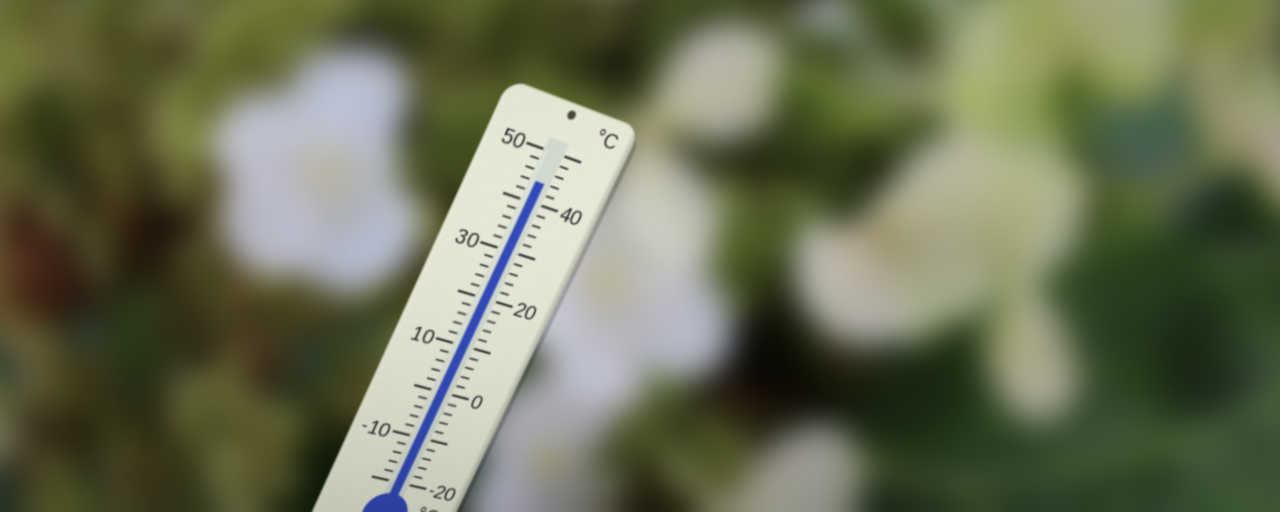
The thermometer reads 44 °C
